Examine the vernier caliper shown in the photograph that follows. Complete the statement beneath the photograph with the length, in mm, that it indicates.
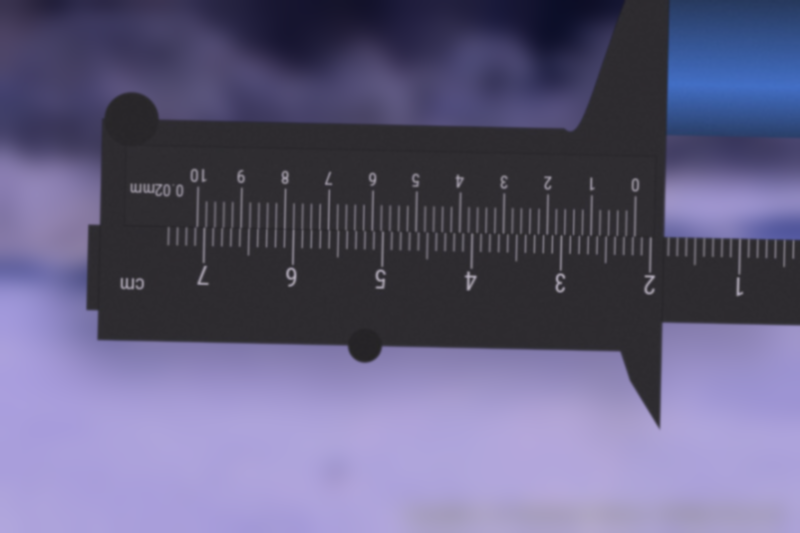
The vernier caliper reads 21.8 mm
